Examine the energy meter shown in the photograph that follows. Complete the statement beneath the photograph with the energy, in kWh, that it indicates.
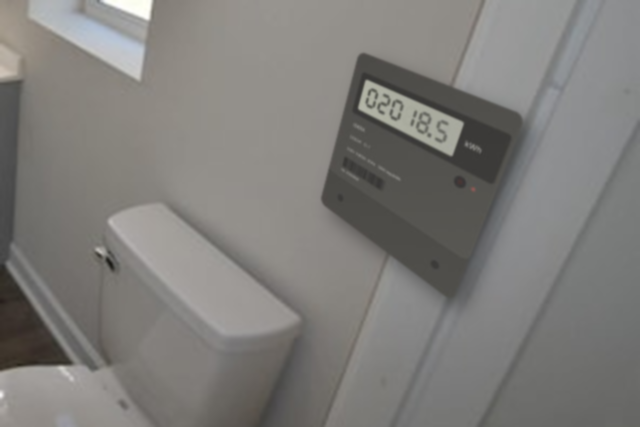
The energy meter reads 2018.5 kWh
